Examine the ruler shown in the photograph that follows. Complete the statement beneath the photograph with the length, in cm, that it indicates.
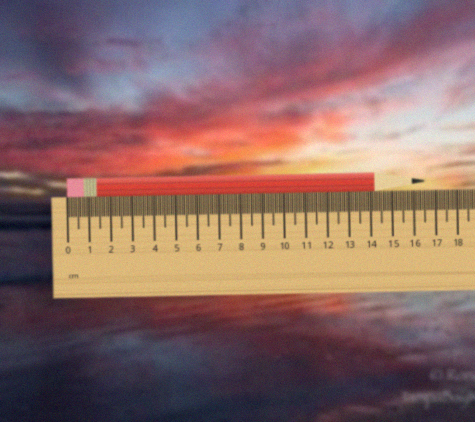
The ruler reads 16.5 cm
